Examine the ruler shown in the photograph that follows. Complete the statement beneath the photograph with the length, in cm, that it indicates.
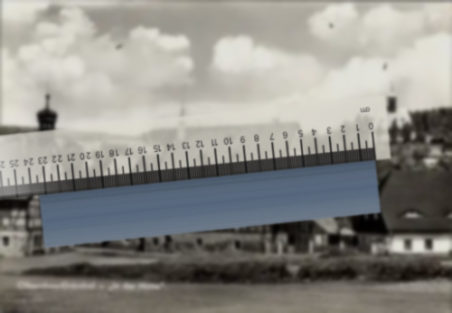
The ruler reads 23.5 cm
